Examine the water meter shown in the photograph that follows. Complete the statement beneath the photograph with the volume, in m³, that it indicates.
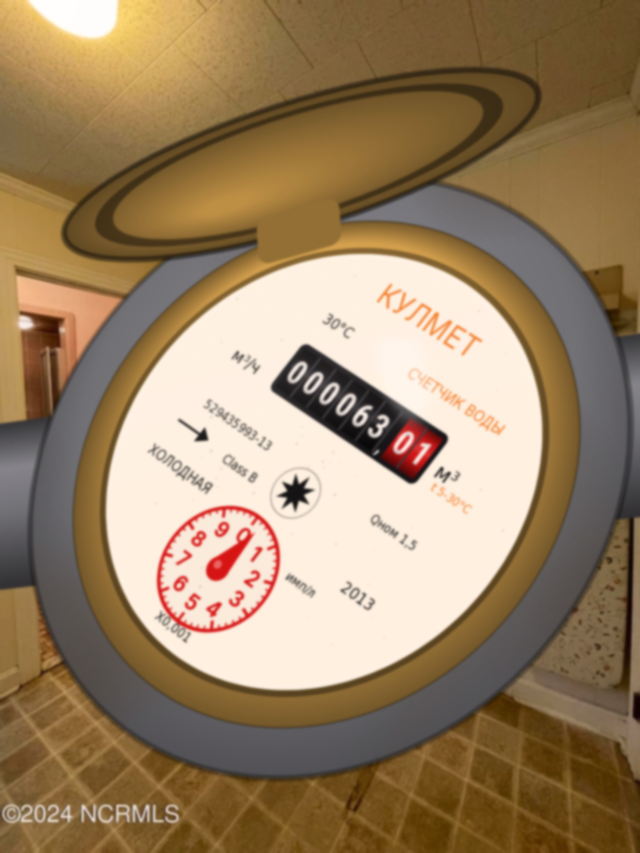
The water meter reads 63.010 m³
